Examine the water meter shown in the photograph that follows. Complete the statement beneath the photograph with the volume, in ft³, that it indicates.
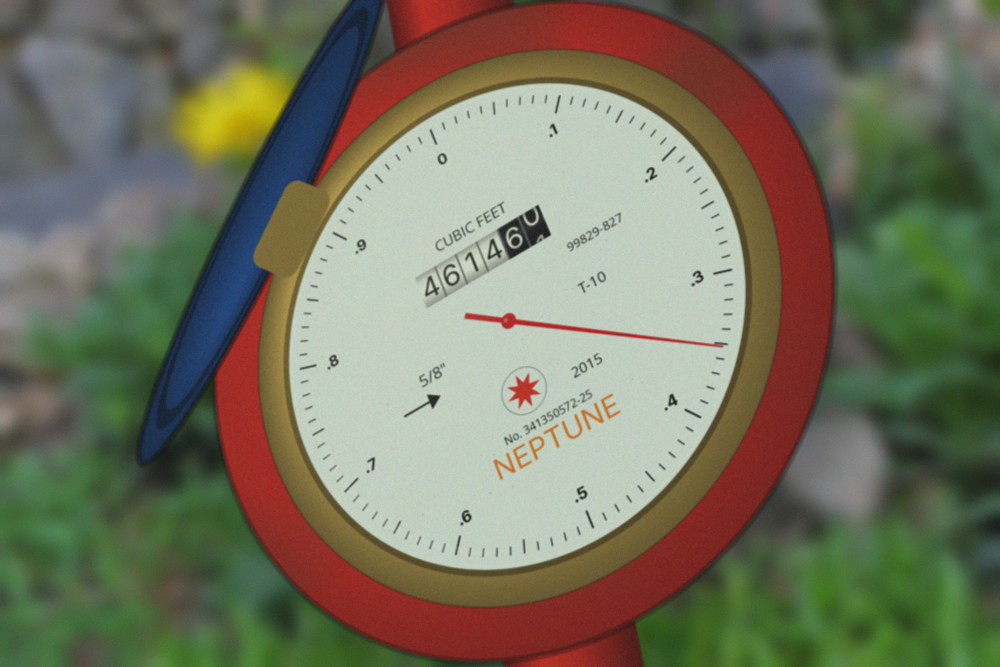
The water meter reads 461460.35 ft³
